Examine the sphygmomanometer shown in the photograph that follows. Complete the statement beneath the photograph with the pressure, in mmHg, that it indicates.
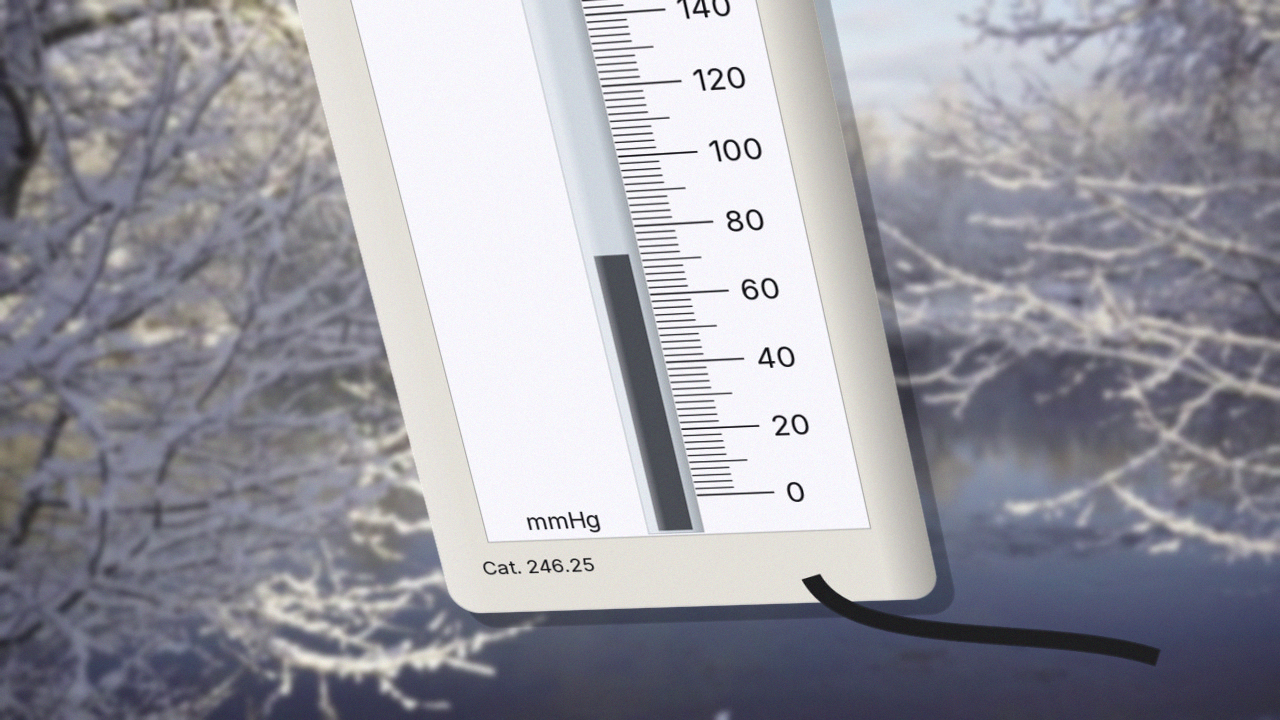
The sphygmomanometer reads 72 mmHg
